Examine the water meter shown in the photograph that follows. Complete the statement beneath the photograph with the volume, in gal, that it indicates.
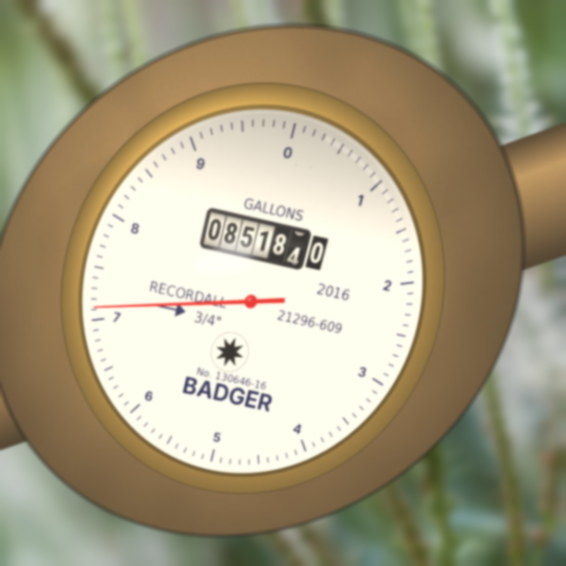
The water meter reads 851837.1 gal
